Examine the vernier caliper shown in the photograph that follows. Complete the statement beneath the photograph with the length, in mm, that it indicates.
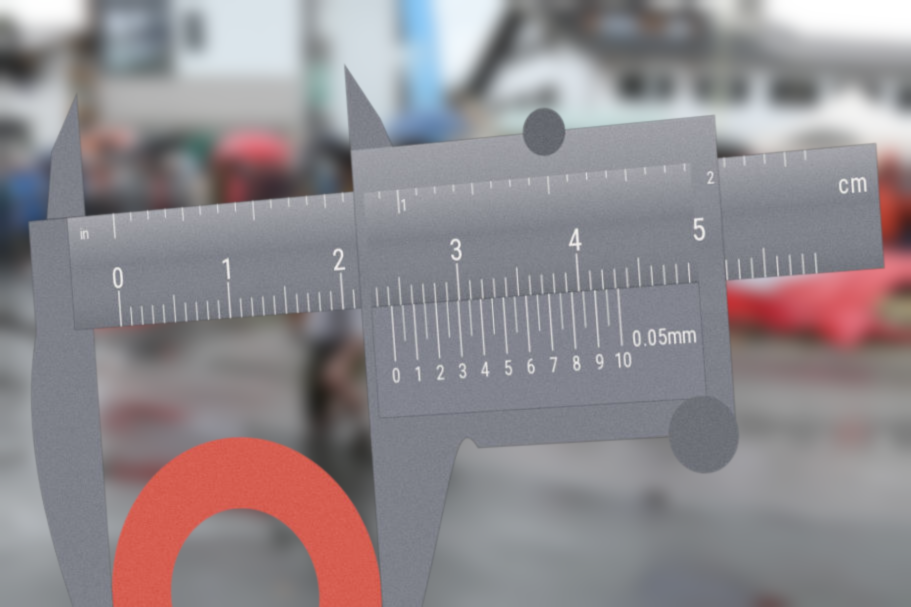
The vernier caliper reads 24.2 mm
